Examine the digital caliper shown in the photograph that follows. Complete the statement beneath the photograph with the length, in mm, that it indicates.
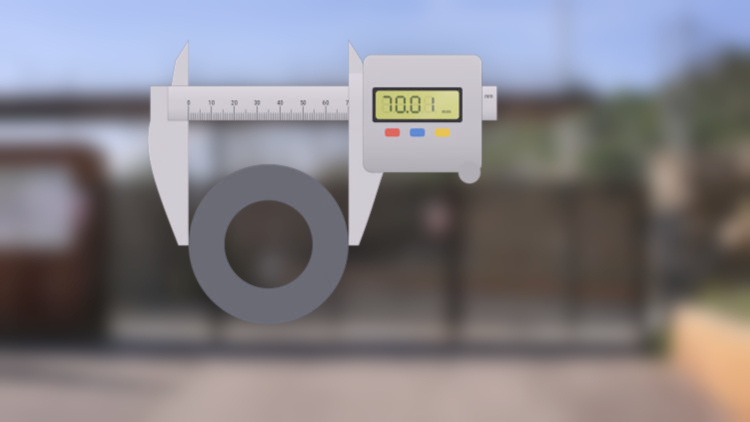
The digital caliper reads 70.01 mm
